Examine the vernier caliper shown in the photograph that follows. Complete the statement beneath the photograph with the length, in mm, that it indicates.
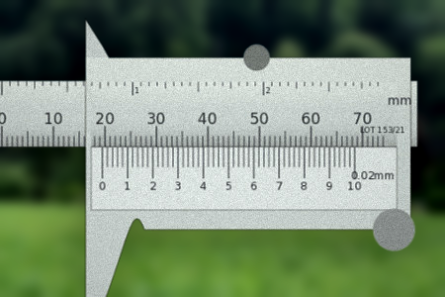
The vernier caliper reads 19.5 mm
